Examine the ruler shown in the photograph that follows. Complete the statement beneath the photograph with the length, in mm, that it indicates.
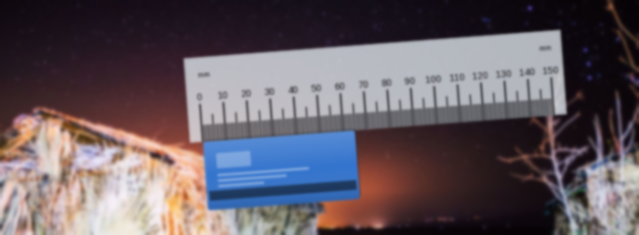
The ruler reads 65 mm
